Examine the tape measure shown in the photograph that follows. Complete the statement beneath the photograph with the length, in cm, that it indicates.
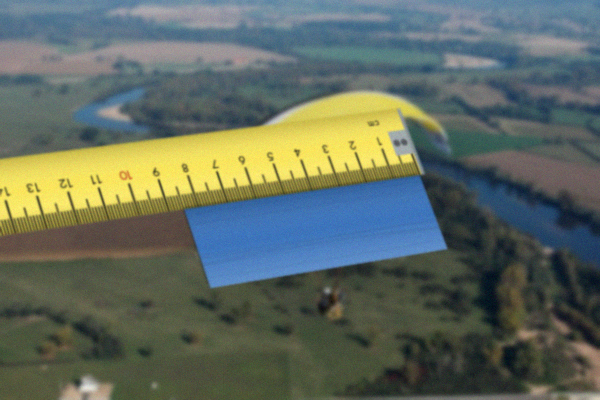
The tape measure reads 8.5 cm
